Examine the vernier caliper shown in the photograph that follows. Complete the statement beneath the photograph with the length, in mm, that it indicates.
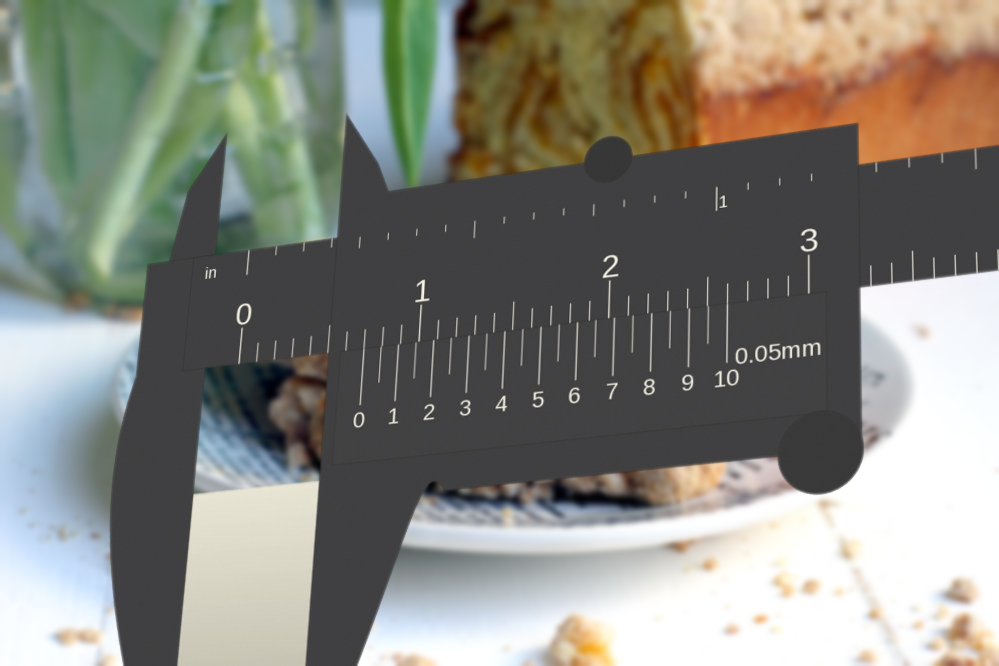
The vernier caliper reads 7.0 mm
